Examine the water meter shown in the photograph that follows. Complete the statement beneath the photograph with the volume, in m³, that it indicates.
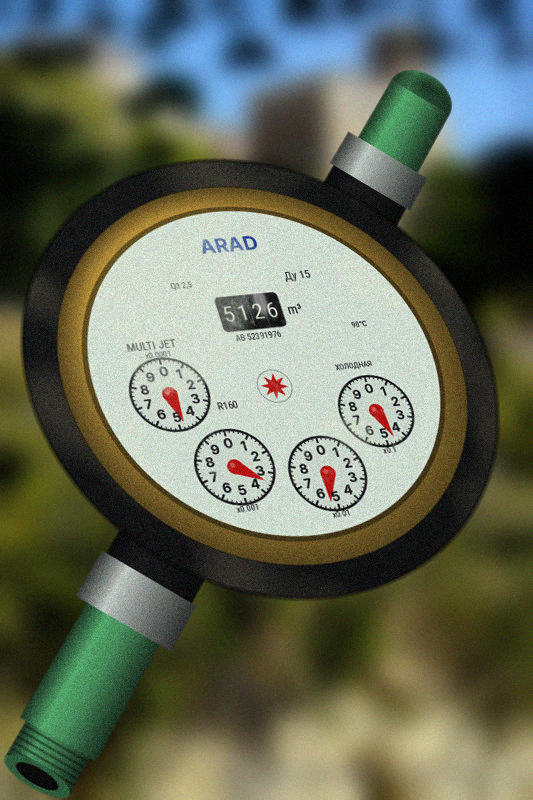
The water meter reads 5126.4534 m³
